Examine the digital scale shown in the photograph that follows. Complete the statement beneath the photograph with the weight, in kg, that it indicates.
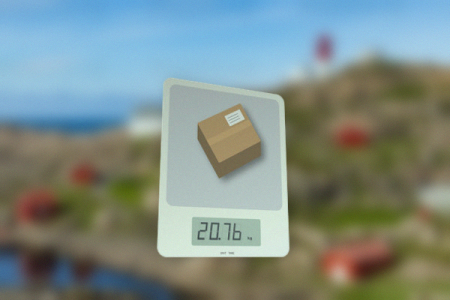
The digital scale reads 20.76 kg
